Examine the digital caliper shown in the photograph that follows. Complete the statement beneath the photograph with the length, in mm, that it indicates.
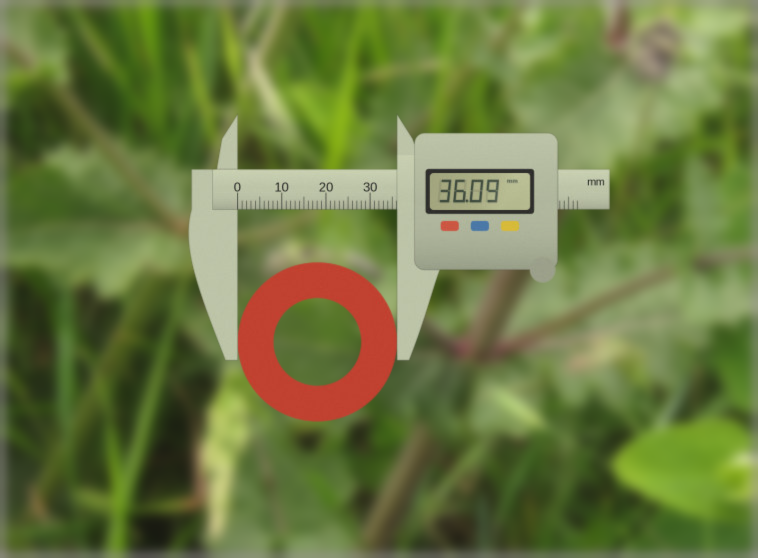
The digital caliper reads 36.09 mm
